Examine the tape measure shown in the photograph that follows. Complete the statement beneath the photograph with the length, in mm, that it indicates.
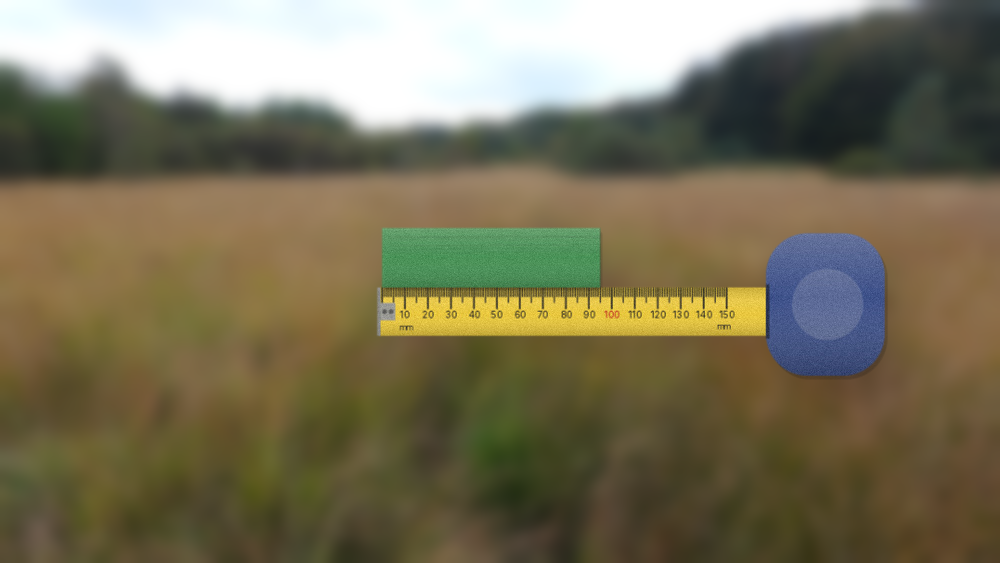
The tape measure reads 95 mm
